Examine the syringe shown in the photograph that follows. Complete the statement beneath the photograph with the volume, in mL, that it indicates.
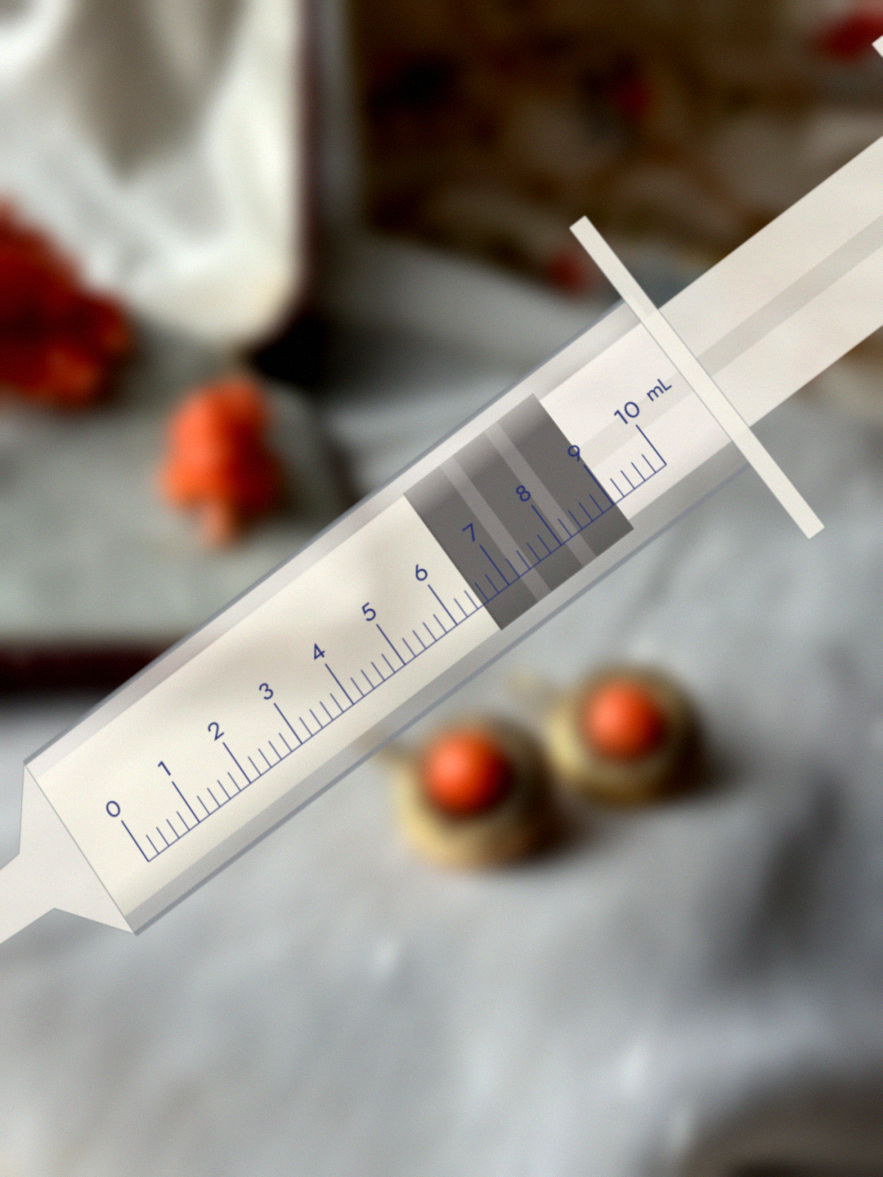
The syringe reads 6.5 mL
